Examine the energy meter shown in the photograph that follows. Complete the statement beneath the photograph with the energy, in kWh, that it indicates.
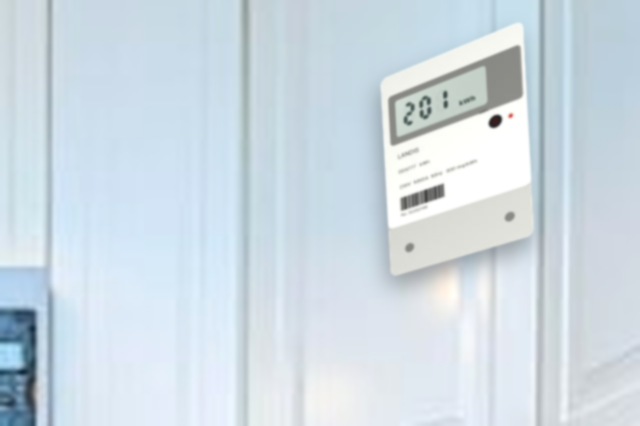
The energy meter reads 201 kWh
